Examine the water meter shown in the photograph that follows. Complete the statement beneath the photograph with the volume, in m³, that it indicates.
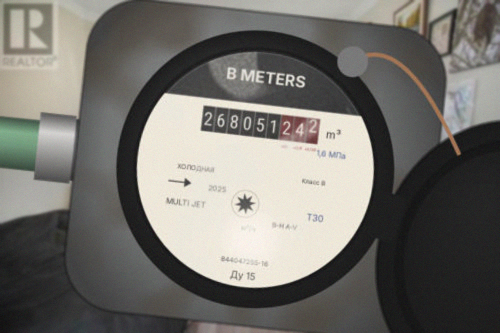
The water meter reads 268051.242 m³
